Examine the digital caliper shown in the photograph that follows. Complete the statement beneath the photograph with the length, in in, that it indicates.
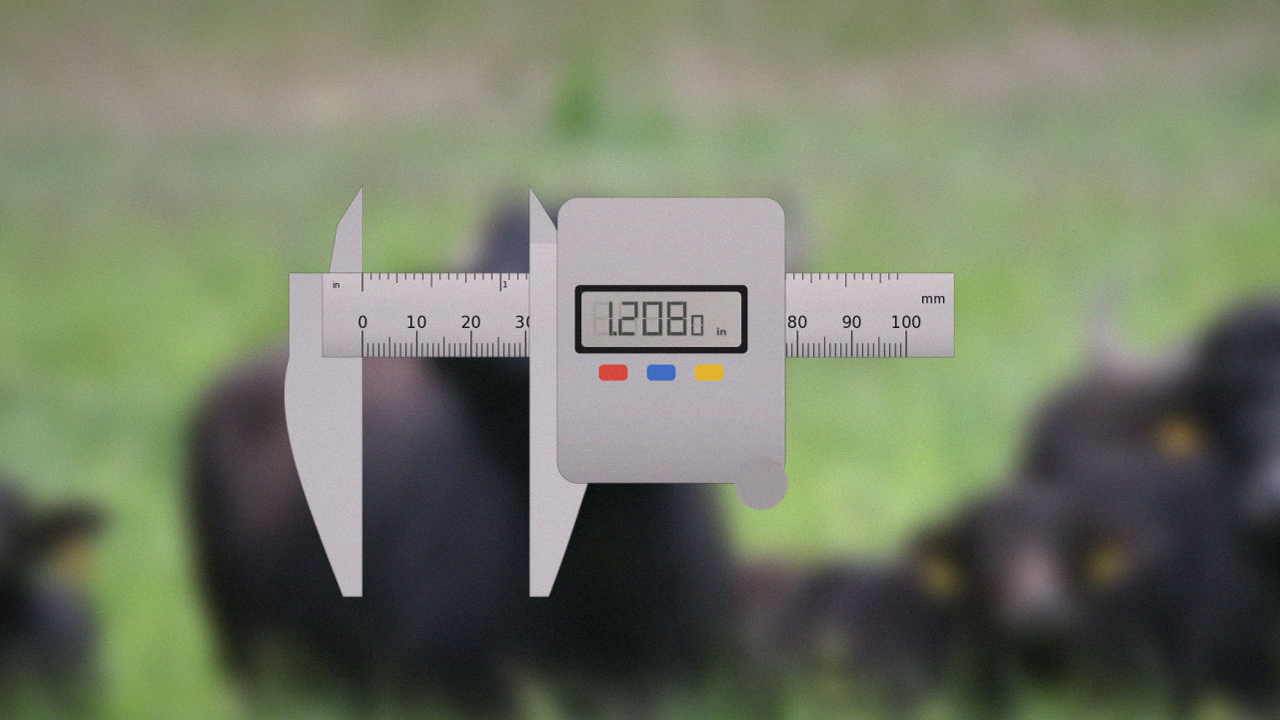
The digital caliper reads 1.2080 in
